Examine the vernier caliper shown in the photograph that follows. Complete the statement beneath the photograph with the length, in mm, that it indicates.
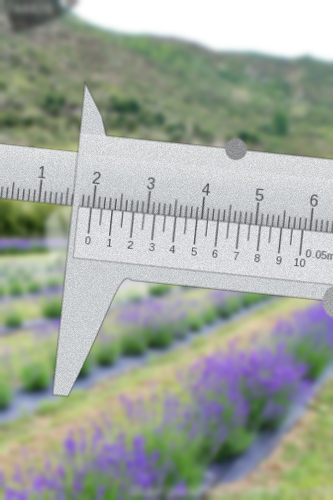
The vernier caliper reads 19.6 mm
